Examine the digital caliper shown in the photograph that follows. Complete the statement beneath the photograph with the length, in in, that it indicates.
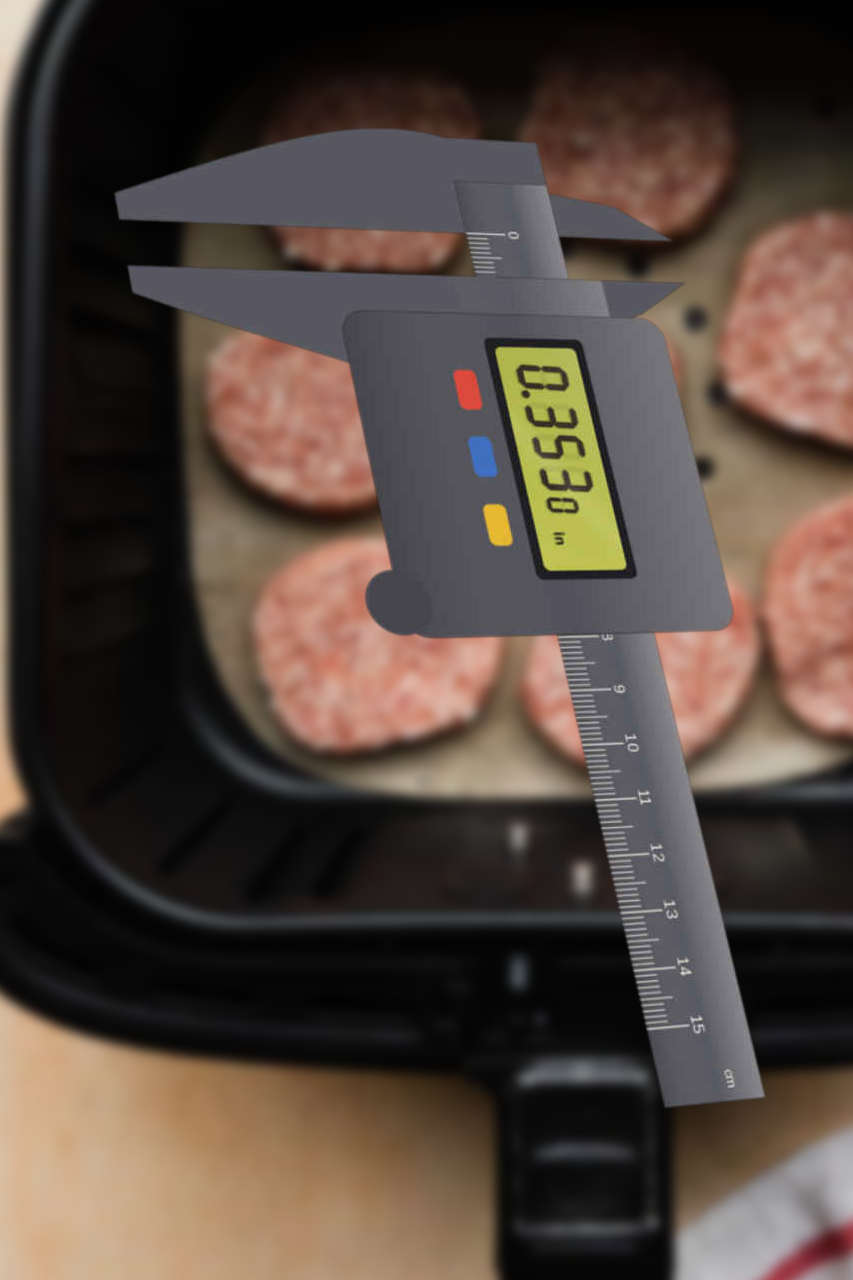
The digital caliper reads 0.3530 in
